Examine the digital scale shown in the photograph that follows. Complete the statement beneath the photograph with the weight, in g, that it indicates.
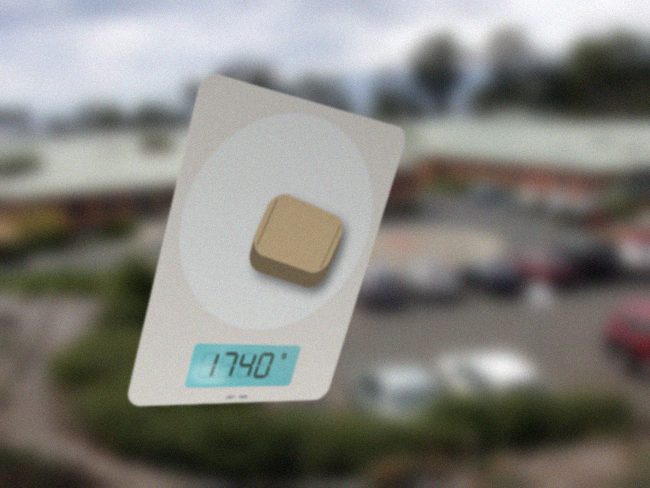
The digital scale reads 1740 g
